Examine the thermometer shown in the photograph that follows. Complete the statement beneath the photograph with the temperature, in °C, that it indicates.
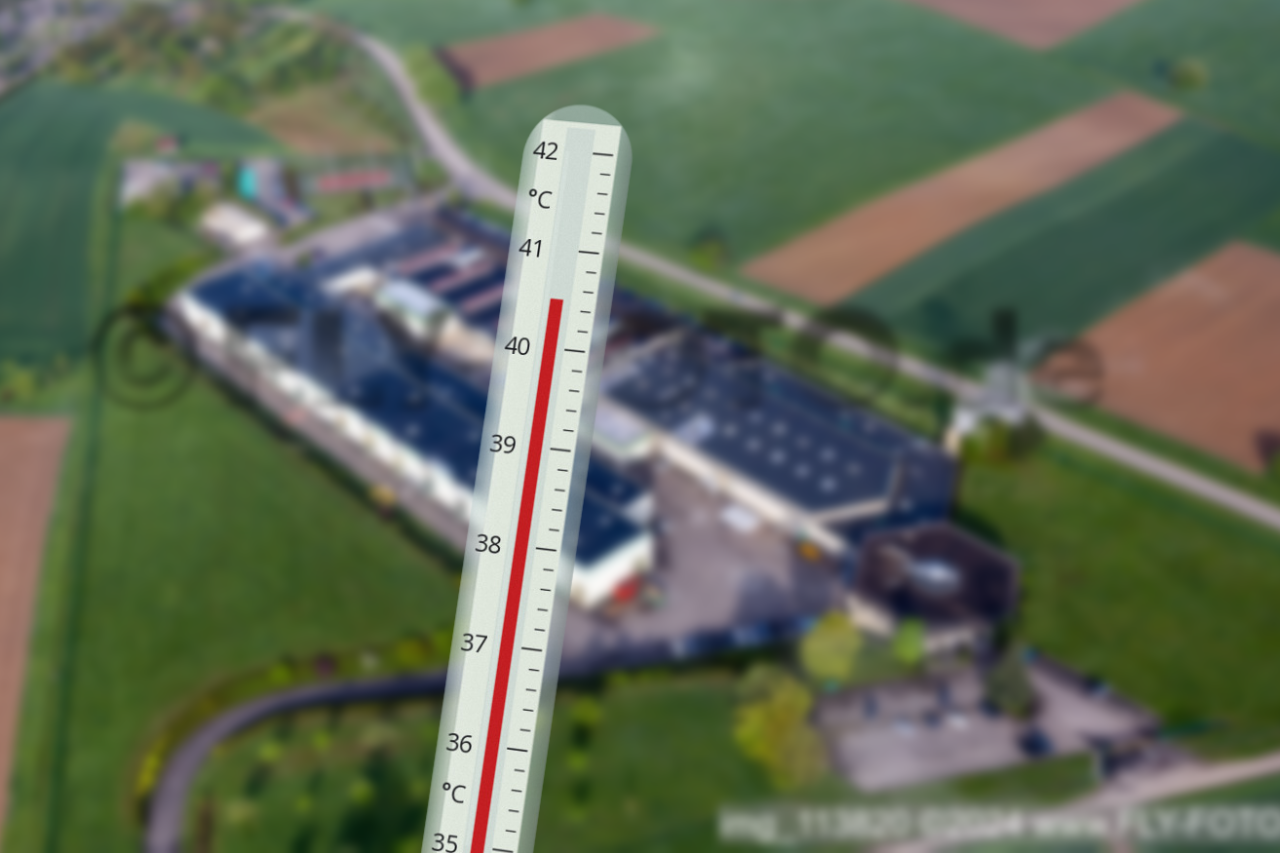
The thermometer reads 40.5 °C
